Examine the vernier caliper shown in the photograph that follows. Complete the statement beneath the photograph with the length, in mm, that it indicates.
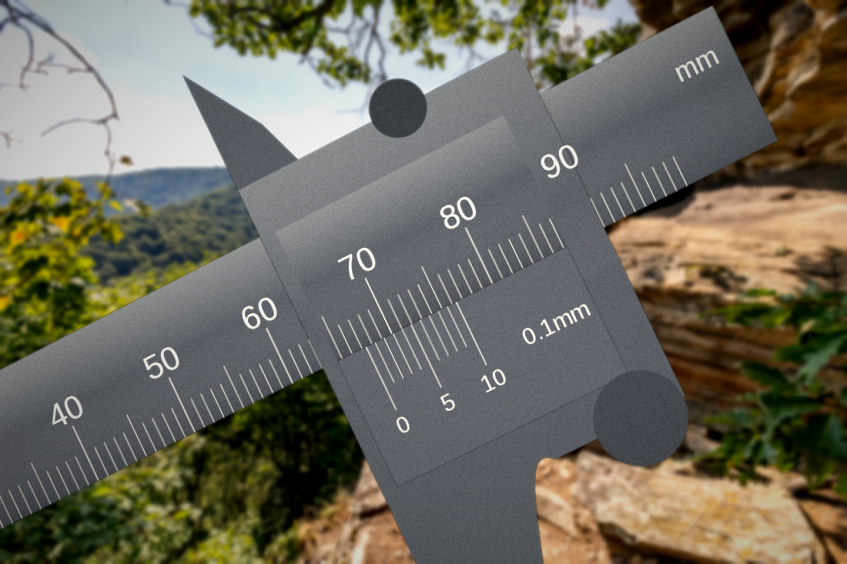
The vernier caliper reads 67.4 mm
